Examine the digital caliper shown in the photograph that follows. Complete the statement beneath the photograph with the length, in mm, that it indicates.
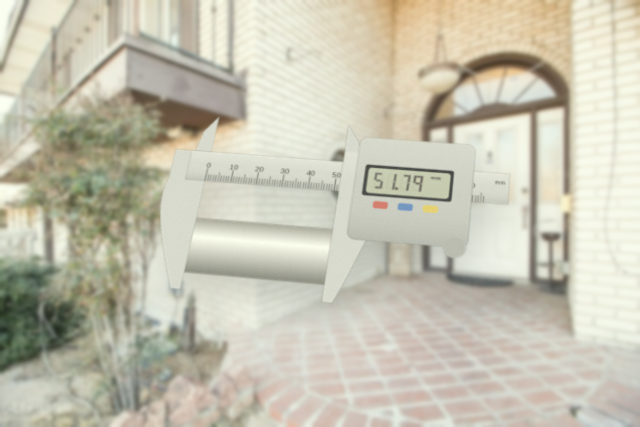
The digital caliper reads 51.79 mm
